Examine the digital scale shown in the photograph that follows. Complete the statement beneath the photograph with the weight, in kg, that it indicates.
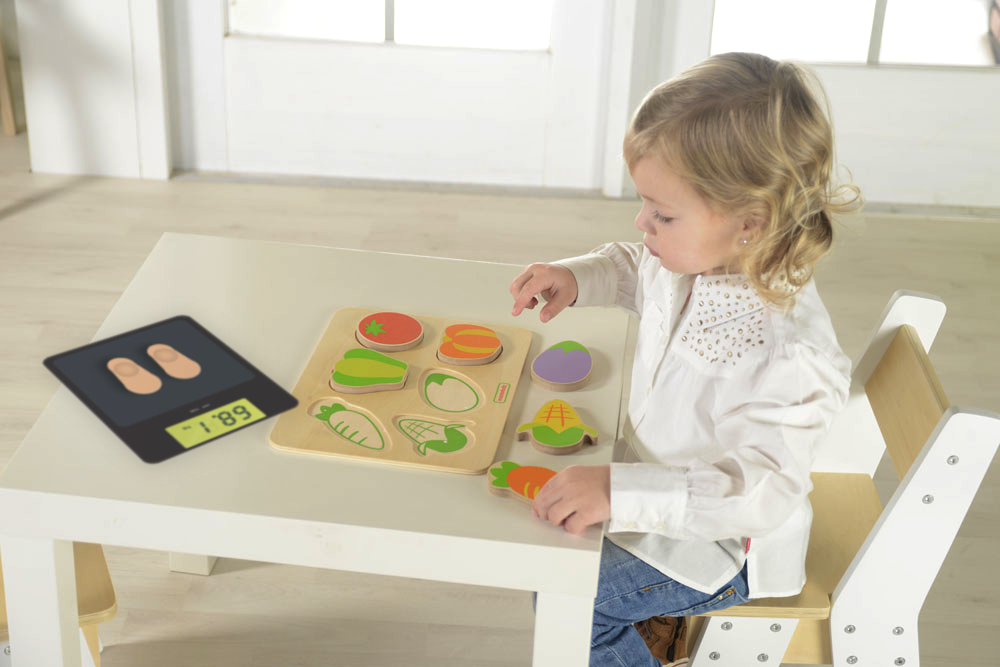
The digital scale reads 68.1 kg
